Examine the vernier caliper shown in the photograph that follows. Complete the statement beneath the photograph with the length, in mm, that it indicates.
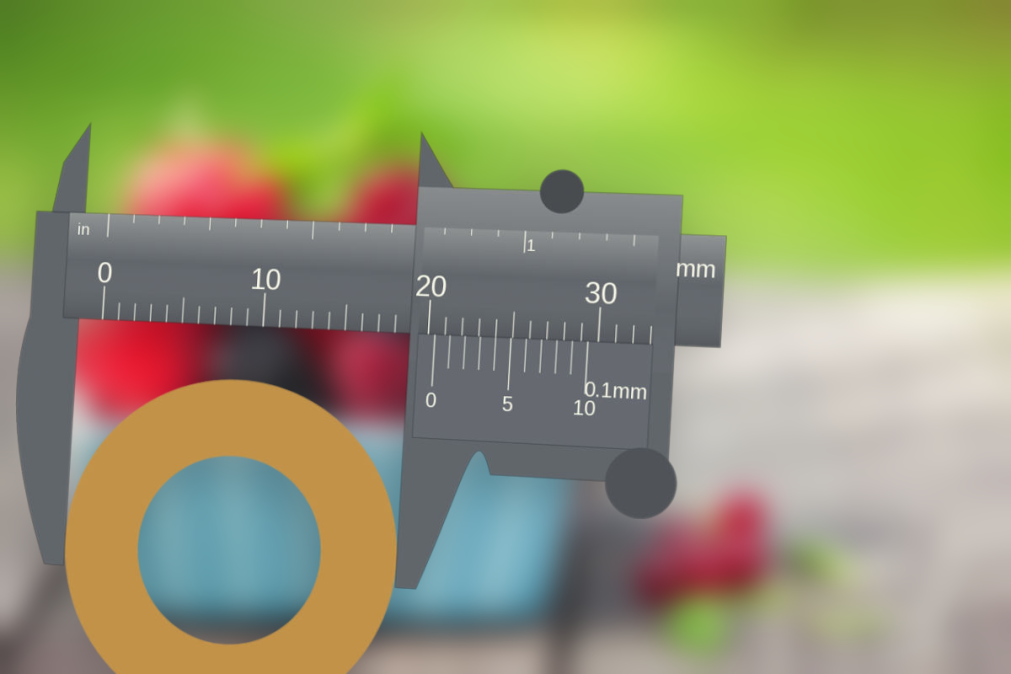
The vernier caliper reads 20.4 mm
